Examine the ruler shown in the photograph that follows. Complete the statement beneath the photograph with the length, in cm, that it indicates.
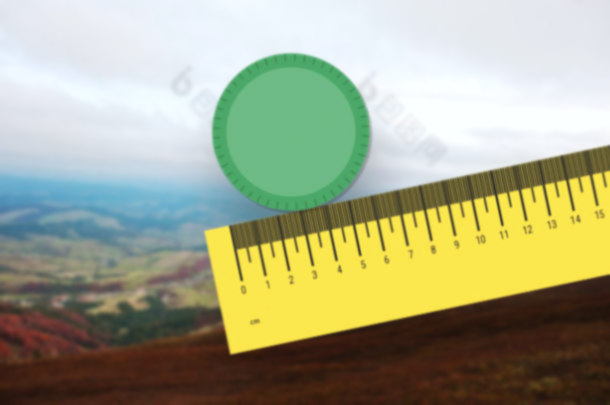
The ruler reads 6.5 cm
